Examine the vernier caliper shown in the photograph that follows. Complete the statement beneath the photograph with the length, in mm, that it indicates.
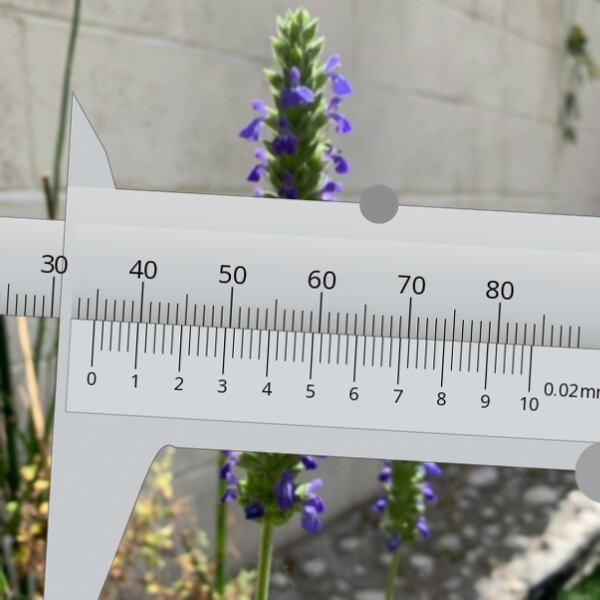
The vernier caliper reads 34.8 mm
